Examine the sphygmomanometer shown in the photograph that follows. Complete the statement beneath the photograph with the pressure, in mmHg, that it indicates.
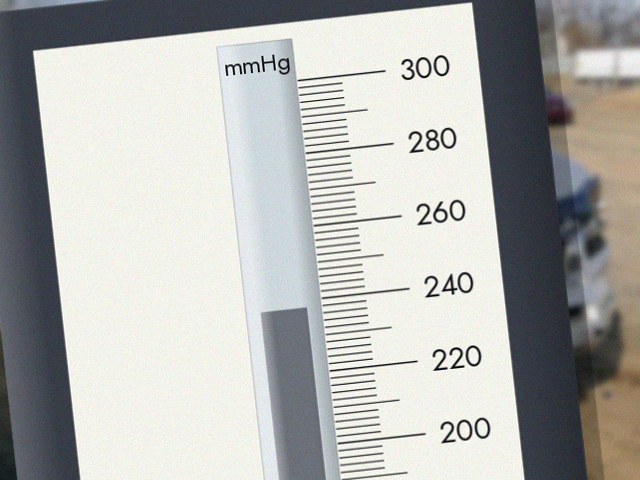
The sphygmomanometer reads 238 mmHg
